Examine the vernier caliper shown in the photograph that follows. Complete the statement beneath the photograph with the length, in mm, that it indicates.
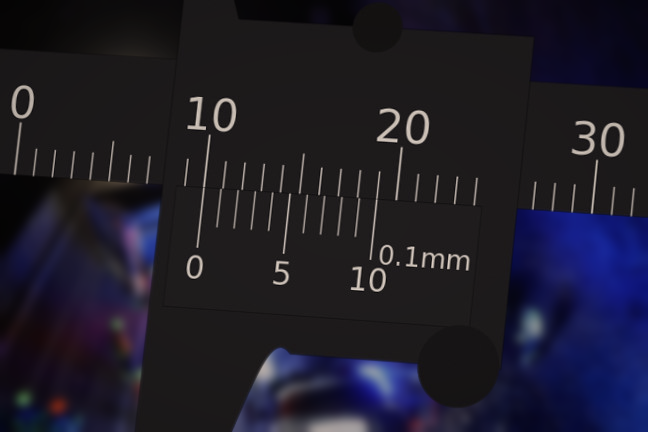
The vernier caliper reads 10.0 mm
